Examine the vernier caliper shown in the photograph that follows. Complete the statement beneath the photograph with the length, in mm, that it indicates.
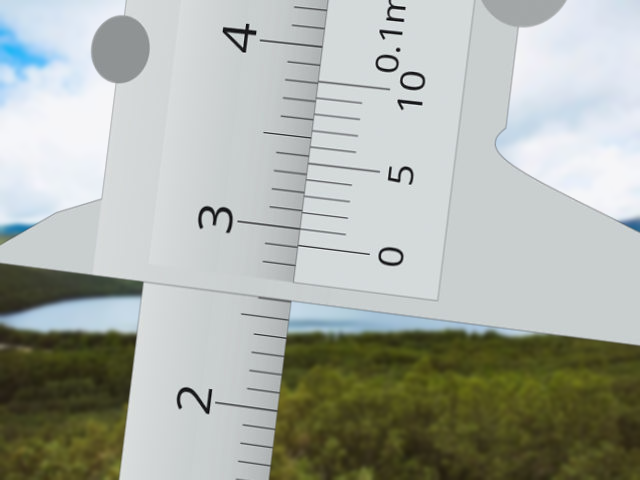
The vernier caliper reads 29.1 mm
